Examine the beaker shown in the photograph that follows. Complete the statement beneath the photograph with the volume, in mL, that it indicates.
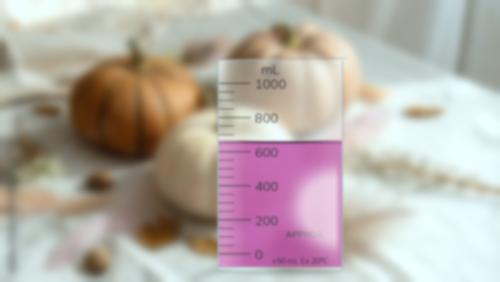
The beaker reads 650 mL
